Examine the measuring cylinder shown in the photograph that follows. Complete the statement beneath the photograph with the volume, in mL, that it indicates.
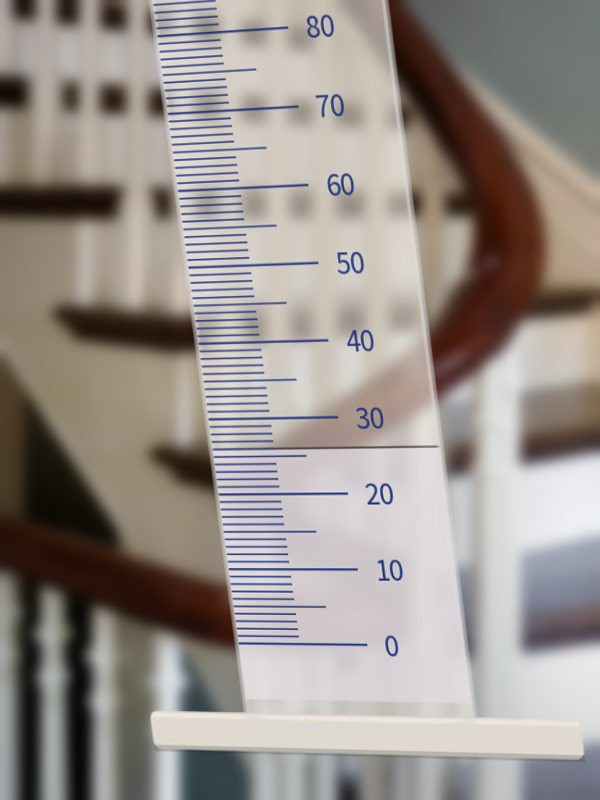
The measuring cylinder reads 26 mL
